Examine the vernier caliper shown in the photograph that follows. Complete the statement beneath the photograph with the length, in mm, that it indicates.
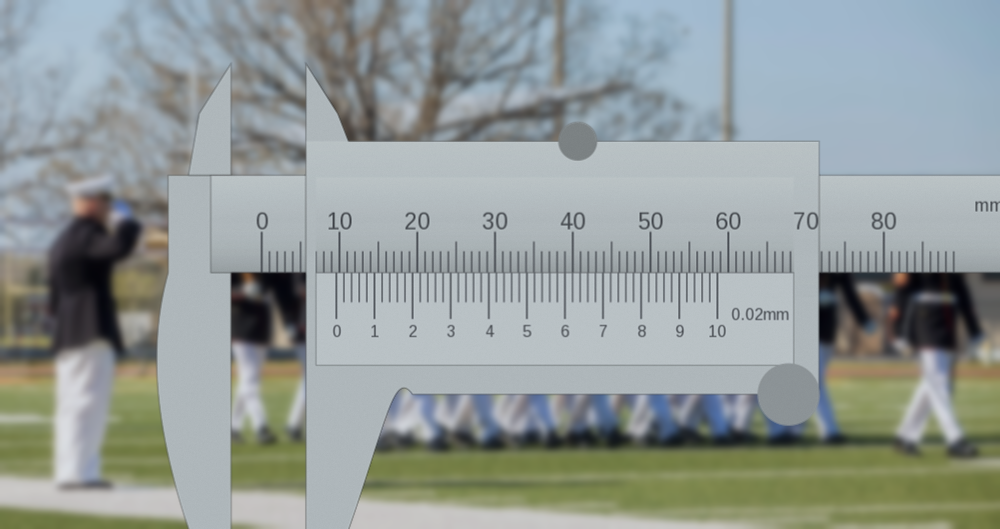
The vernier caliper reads 9.6 mm
